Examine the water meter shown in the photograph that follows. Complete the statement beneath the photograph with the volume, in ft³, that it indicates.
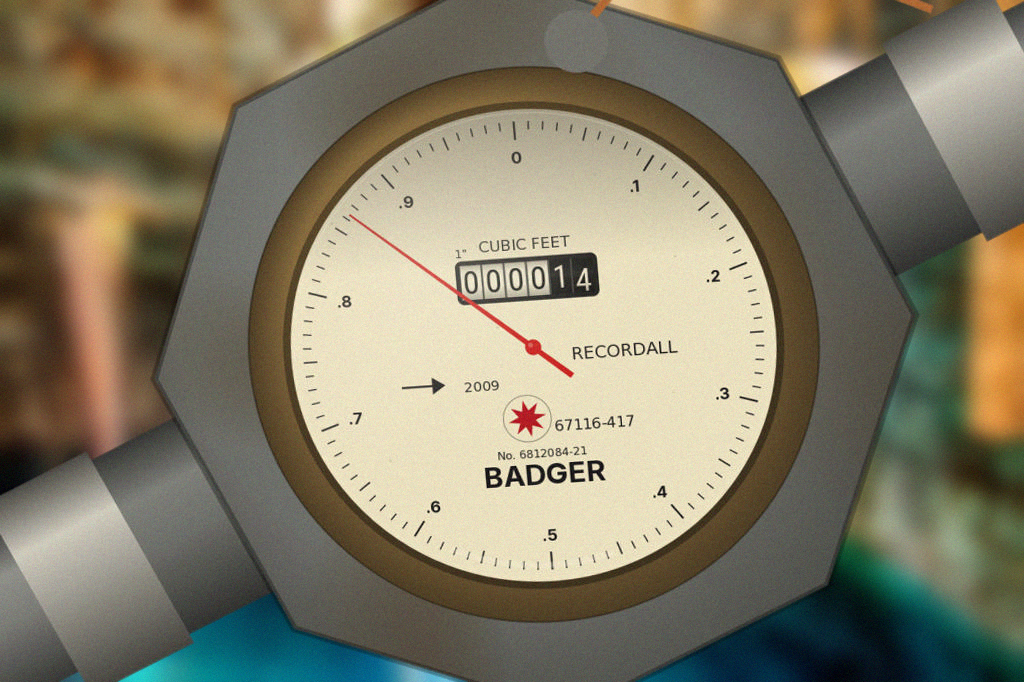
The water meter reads 13.86 ft³
